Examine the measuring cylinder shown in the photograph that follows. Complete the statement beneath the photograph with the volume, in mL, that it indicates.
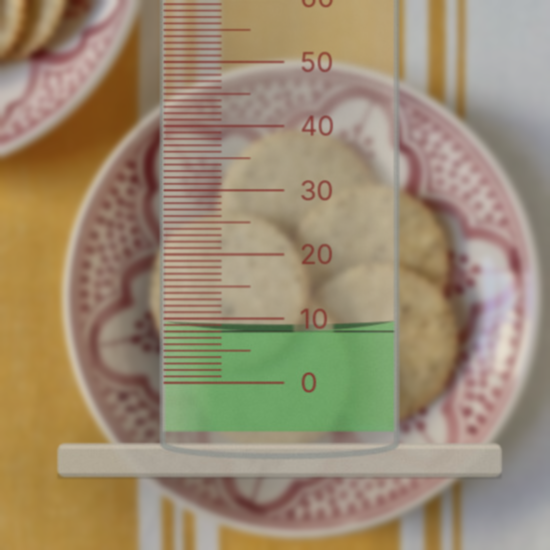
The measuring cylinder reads 8 mL
